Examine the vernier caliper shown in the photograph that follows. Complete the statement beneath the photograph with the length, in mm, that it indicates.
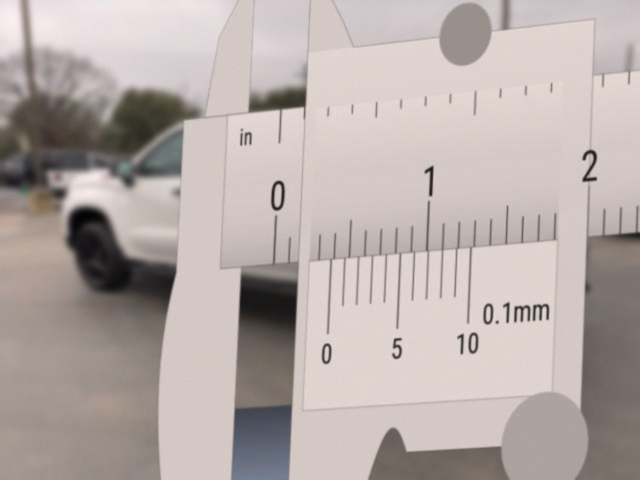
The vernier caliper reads 3.8 mm
